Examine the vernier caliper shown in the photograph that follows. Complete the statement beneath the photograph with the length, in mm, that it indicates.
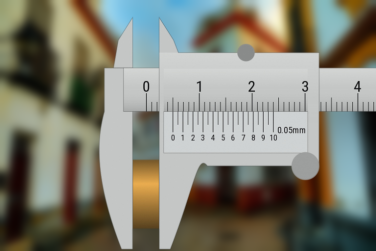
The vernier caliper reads 5.0 mm
